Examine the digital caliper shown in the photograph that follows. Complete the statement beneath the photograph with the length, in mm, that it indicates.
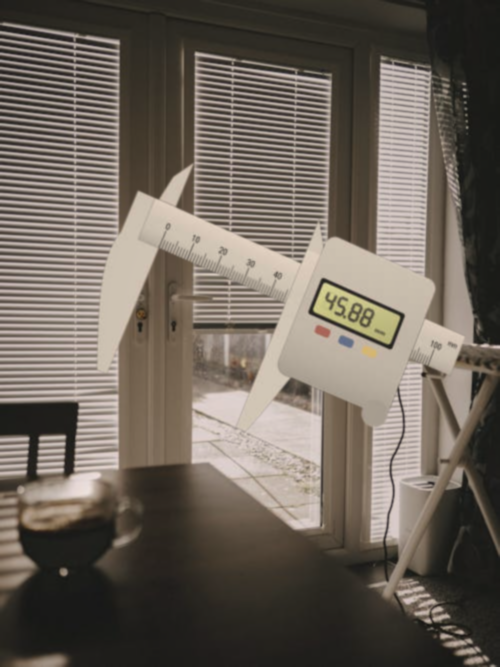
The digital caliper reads 45.88 mm
